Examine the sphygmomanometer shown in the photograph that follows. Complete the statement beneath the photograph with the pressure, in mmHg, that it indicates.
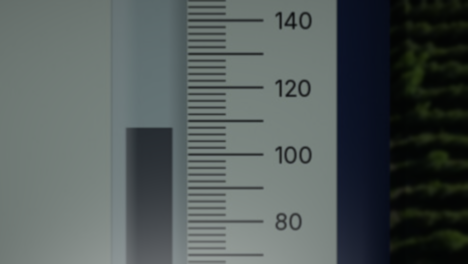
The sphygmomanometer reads 108 mmHg
